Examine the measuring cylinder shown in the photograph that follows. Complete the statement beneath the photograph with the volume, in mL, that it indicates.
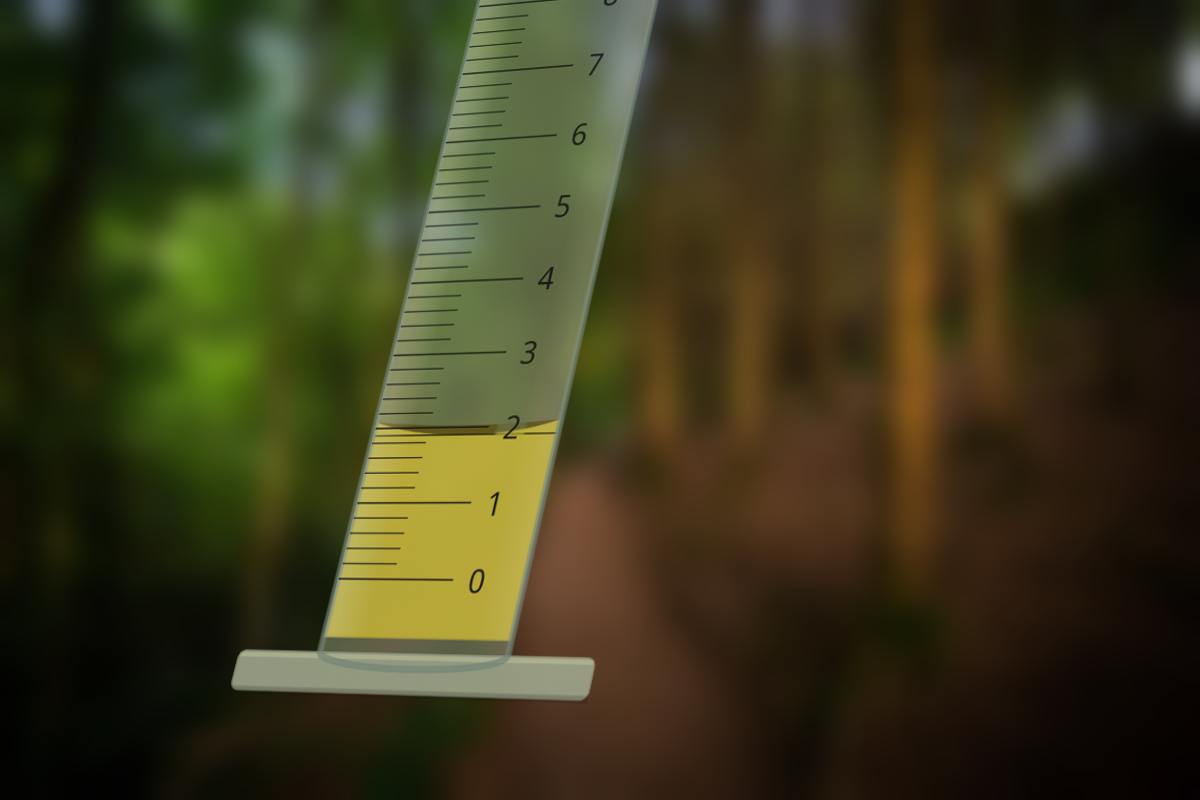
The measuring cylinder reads 1.9 mL
